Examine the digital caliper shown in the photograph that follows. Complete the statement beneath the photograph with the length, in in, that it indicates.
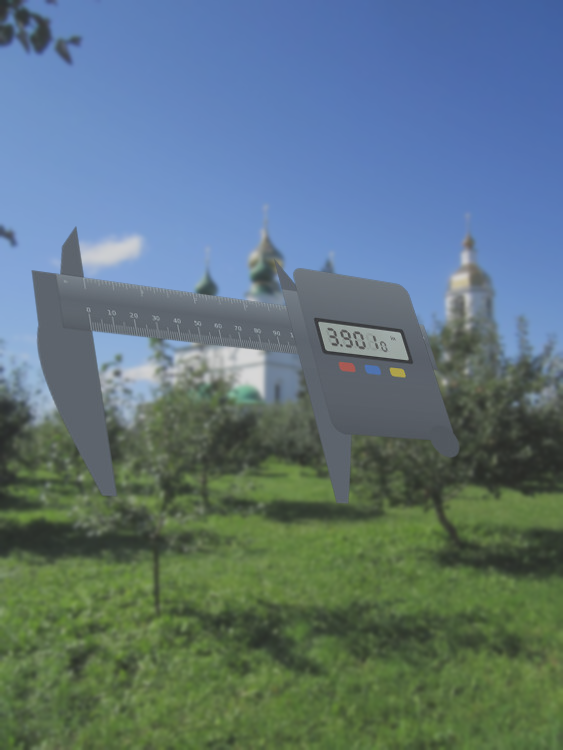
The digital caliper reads 3.9010 in
